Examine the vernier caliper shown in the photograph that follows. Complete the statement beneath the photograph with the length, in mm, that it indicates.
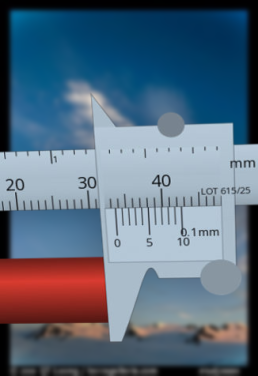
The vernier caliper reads 33.6 mm
